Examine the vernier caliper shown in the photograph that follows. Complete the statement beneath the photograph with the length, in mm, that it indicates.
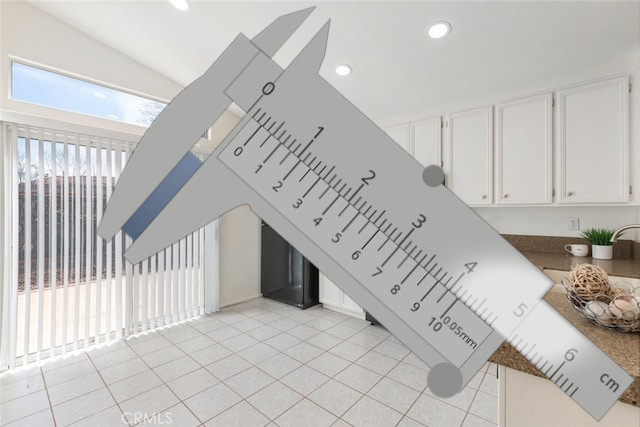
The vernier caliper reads 2.8 mm
